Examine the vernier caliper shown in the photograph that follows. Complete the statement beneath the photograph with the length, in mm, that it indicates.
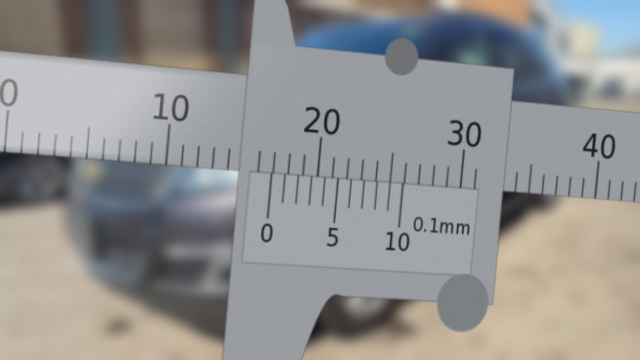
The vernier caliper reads 16.9 mm
